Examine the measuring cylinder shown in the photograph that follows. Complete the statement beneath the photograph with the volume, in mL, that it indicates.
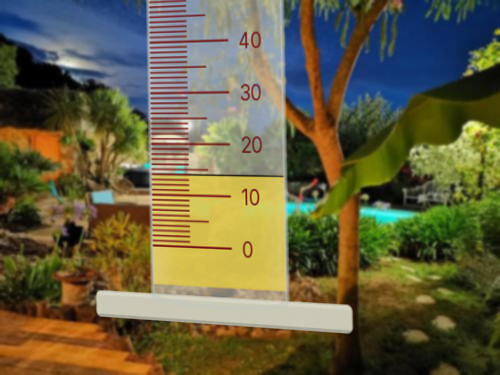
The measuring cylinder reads 14 mL
